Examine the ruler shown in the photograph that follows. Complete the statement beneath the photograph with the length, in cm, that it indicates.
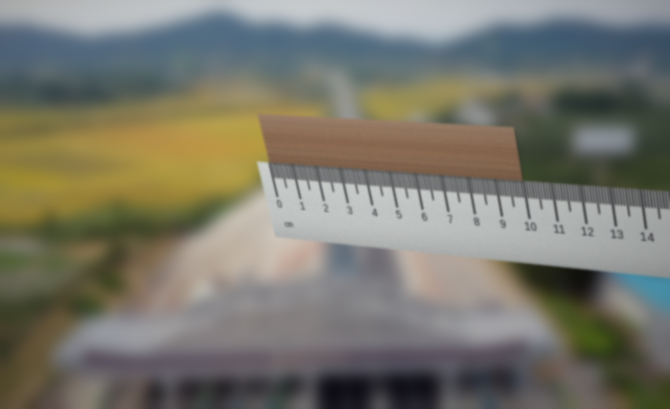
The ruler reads 10 cm
